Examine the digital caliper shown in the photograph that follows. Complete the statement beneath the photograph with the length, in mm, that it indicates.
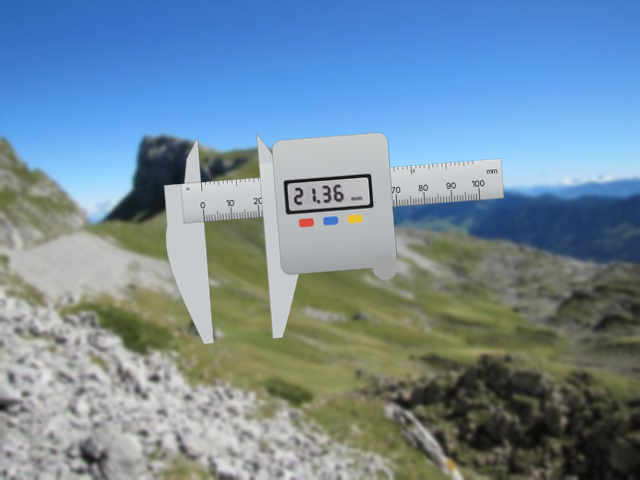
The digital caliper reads 21.36 mm
